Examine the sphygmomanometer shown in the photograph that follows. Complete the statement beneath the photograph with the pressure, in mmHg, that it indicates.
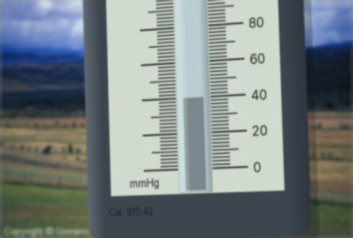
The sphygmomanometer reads 40 mmHg
